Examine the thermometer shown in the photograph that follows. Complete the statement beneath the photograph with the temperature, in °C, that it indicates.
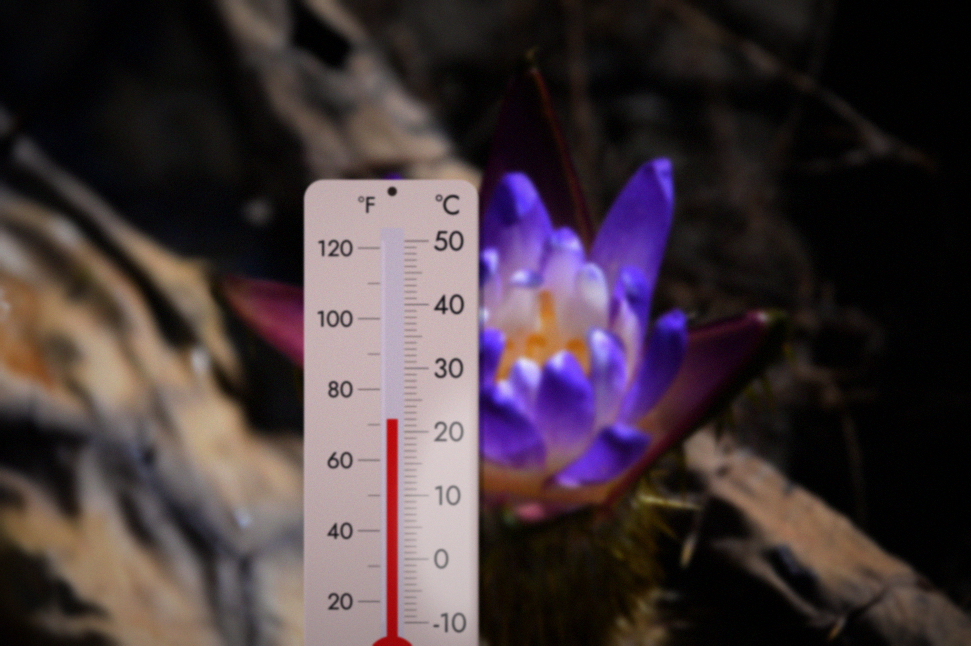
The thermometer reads 22 °C
